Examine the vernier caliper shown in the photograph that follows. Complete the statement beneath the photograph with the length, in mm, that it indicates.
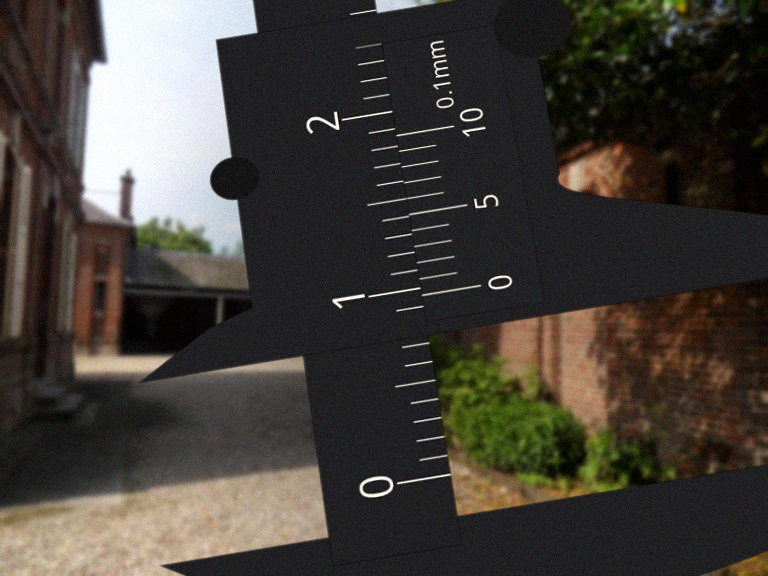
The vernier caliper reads 9.6 mm
